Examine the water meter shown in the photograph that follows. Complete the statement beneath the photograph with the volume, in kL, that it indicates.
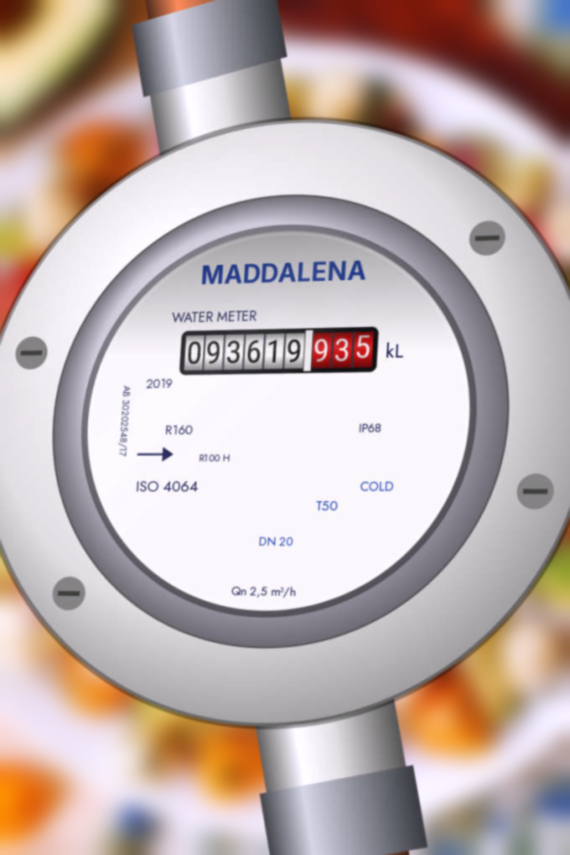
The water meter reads 93619.935 kL
